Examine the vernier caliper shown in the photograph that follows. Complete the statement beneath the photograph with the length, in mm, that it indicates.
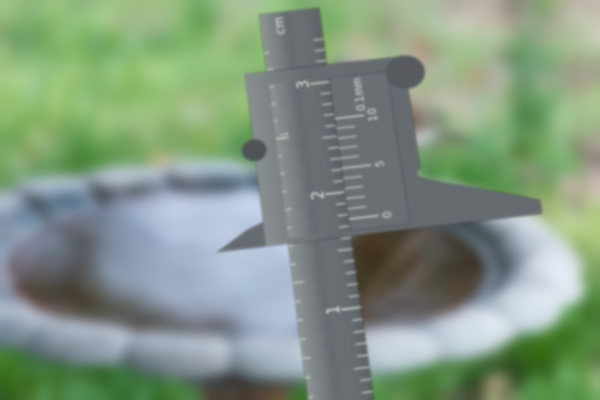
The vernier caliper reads 17.6 mm
